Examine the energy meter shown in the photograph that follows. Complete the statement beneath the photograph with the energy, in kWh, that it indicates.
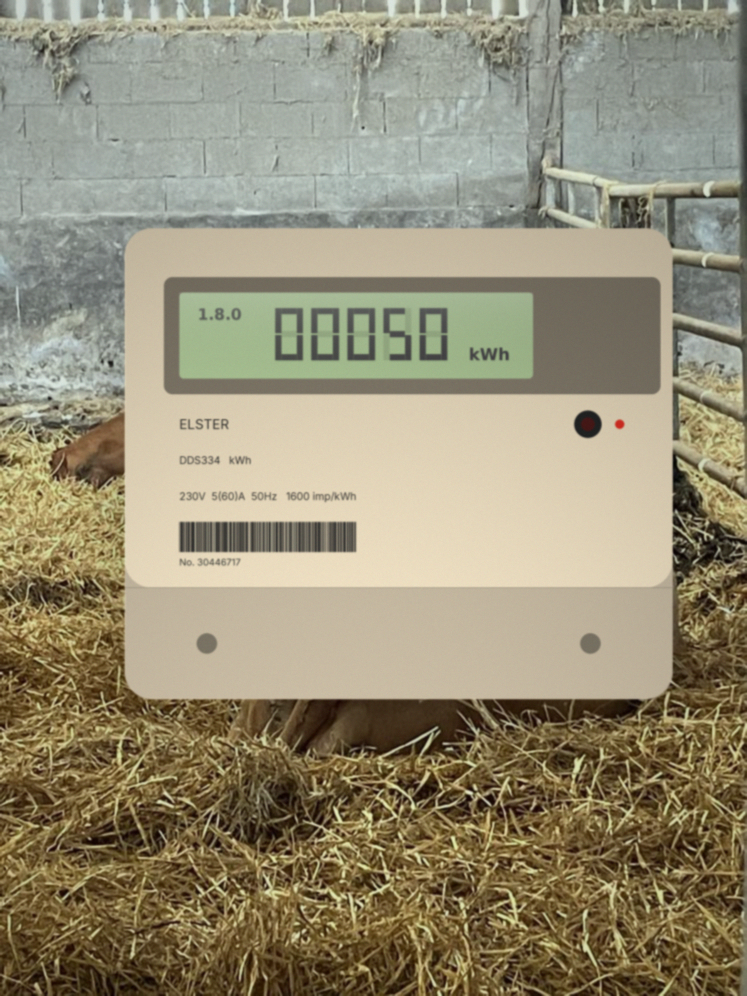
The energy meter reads 50 kWh
